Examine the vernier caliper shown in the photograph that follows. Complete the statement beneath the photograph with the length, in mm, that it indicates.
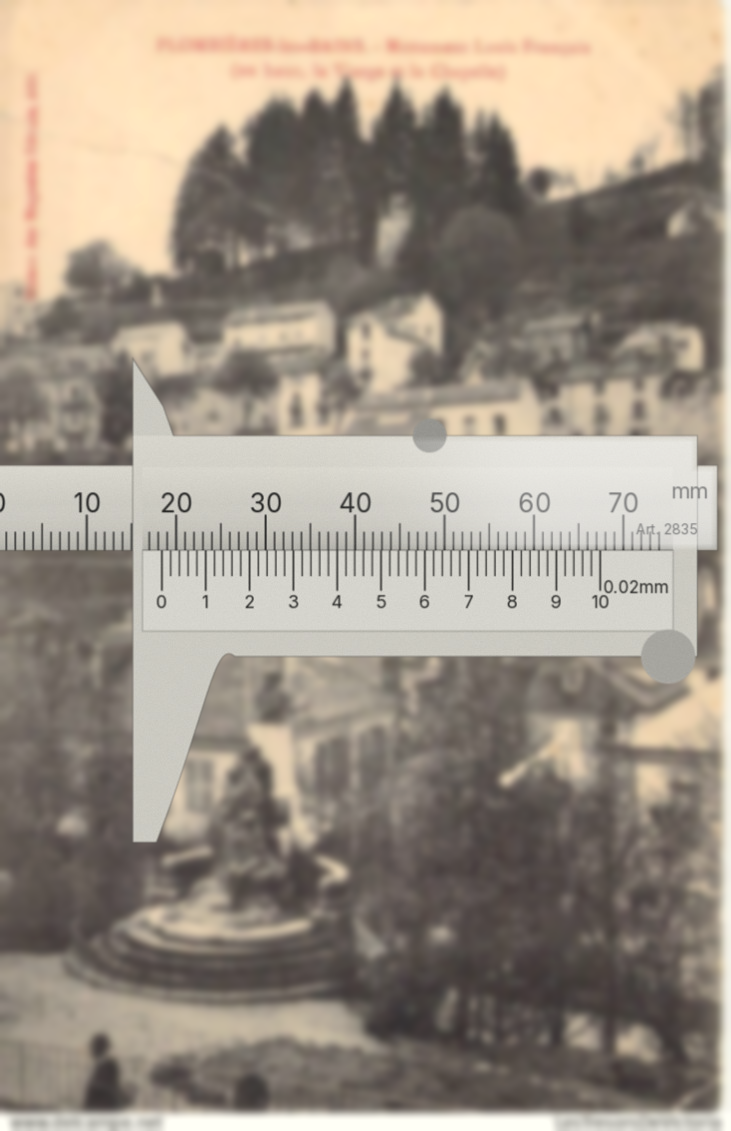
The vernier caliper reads 18.4 mm
